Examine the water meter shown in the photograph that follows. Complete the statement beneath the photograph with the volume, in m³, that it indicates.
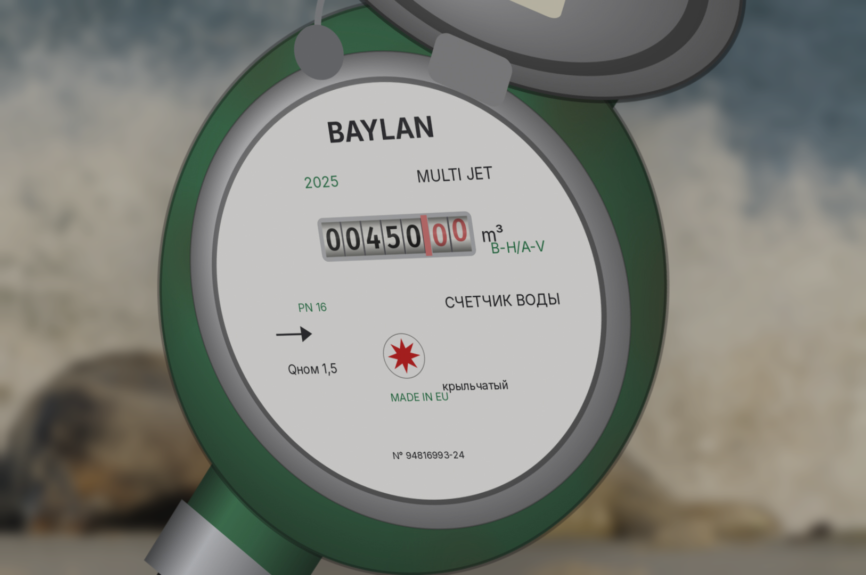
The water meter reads 450.00 m³
